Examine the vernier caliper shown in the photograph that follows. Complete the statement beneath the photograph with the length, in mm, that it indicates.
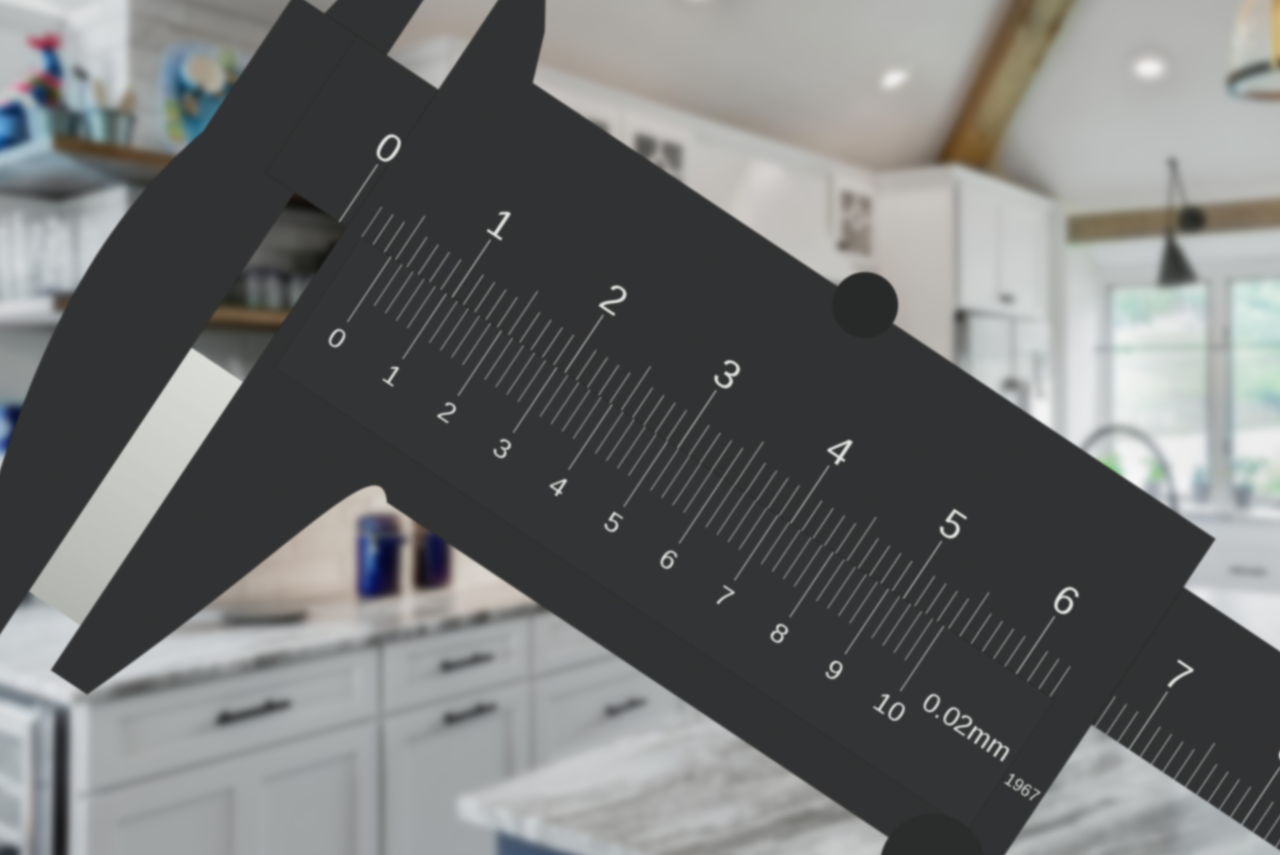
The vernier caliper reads 4.6 mm
